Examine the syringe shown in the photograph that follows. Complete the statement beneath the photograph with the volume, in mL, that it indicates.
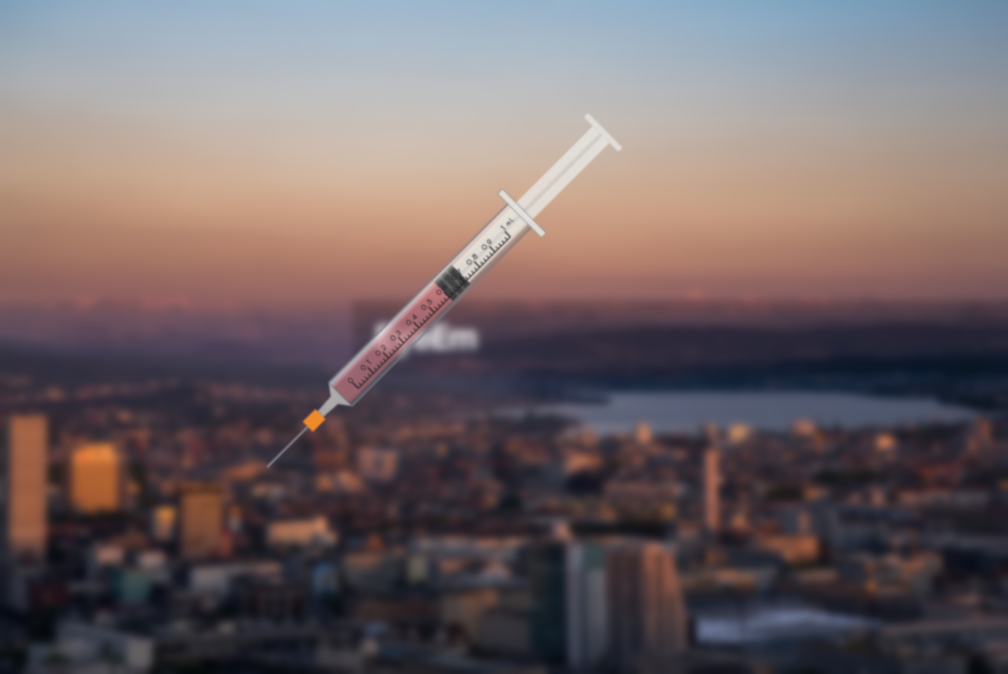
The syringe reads 0.6 mL
